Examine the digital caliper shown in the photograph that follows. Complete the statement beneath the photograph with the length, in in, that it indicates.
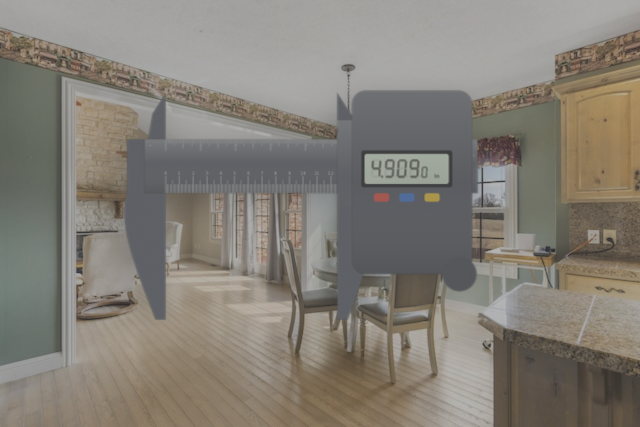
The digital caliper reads 4.9090 in
